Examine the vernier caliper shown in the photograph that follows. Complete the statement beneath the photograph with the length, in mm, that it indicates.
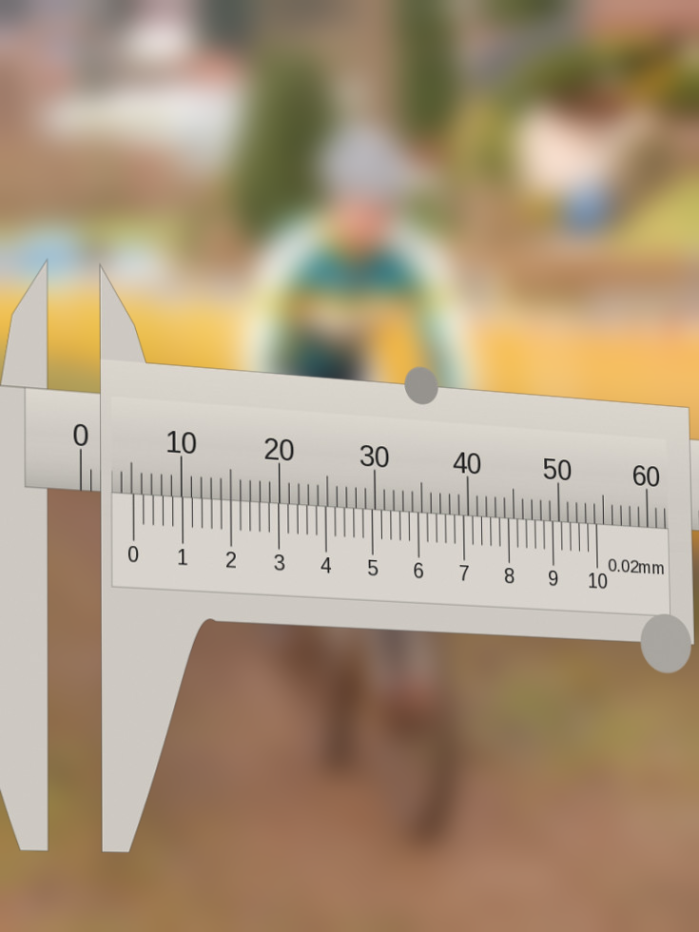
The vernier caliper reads 5.2 mm
